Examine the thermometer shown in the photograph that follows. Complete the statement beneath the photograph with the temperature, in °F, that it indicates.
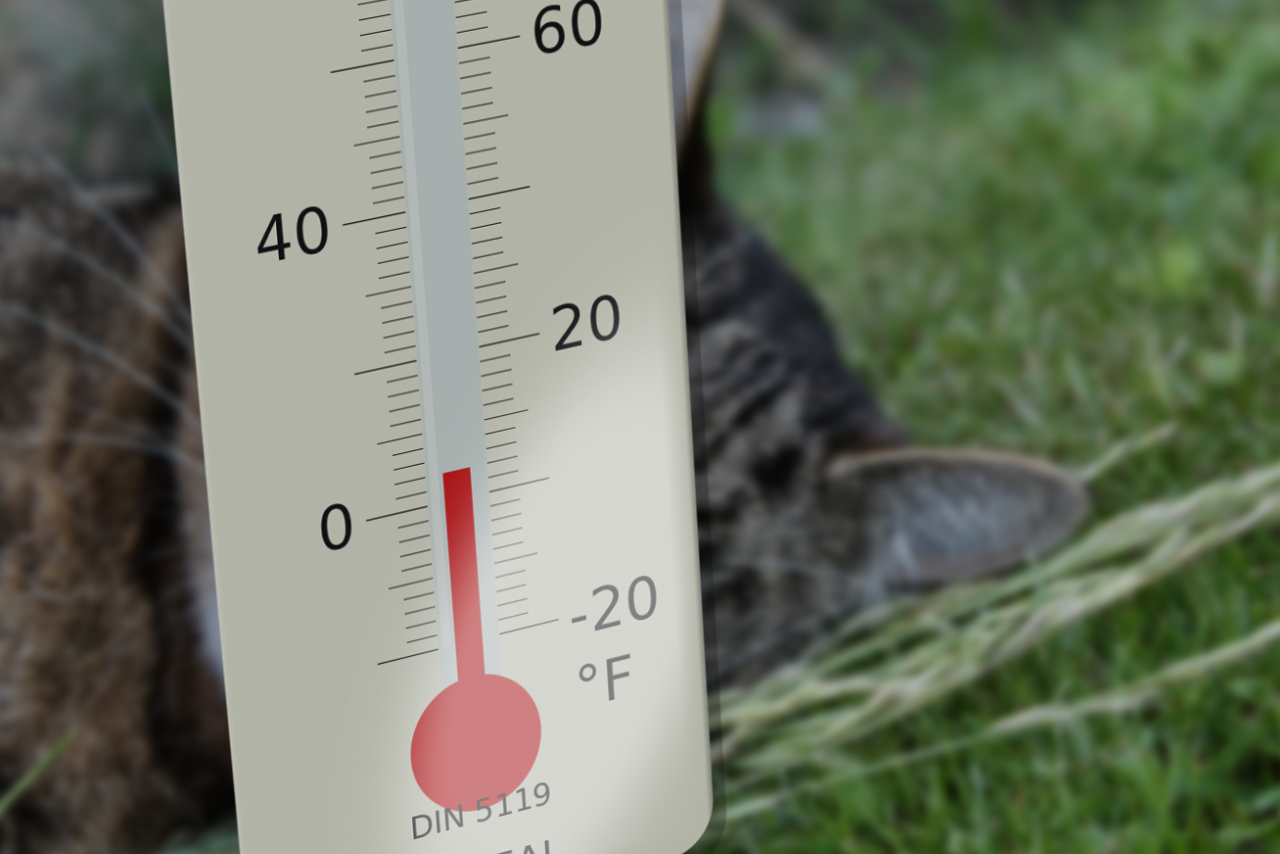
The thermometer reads 4 °F
